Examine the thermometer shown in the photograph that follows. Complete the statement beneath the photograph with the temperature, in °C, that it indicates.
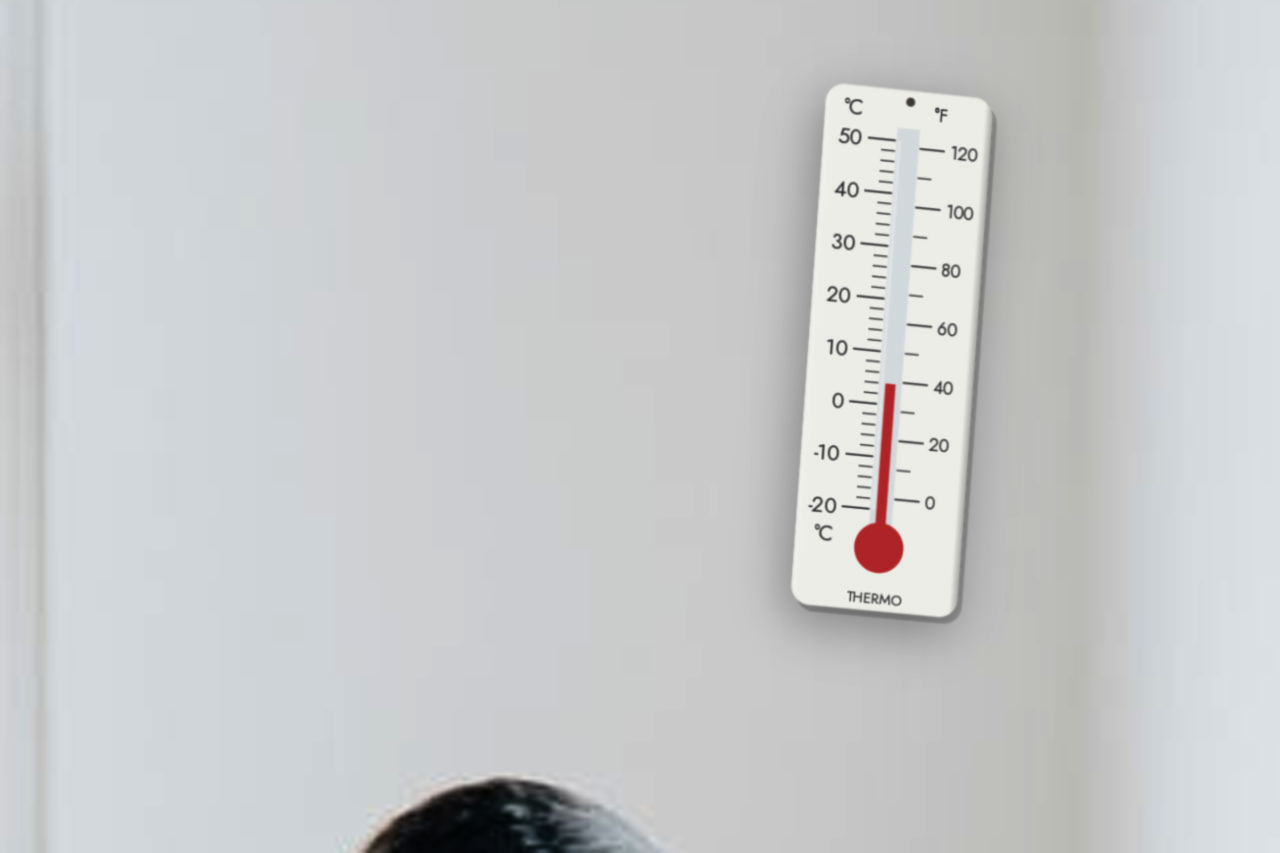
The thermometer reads 4 °C
